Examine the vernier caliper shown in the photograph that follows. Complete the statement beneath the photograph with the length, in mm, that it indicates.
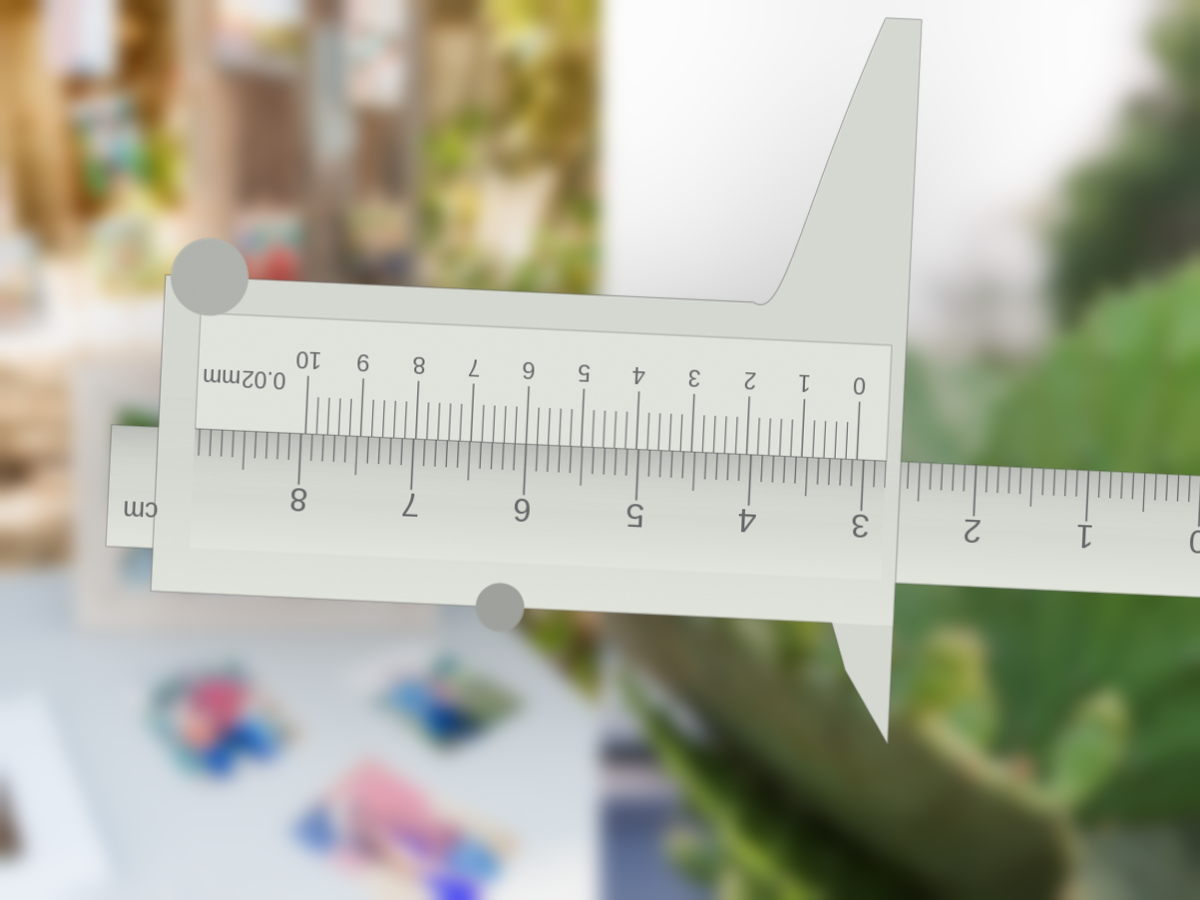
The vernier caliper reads 30.6 mm
